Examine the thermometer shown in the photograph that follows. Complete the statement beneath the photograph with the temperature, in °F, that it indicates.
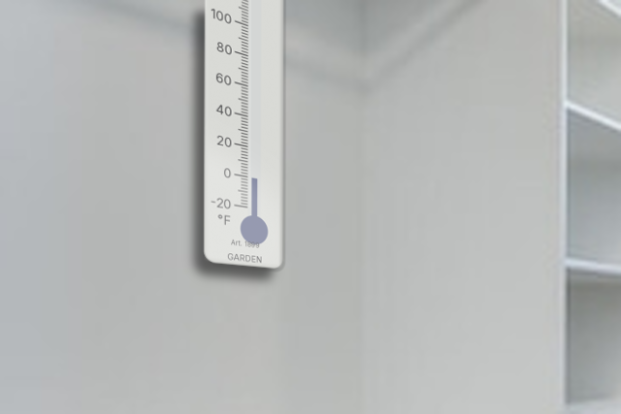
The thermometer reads 0 °F
